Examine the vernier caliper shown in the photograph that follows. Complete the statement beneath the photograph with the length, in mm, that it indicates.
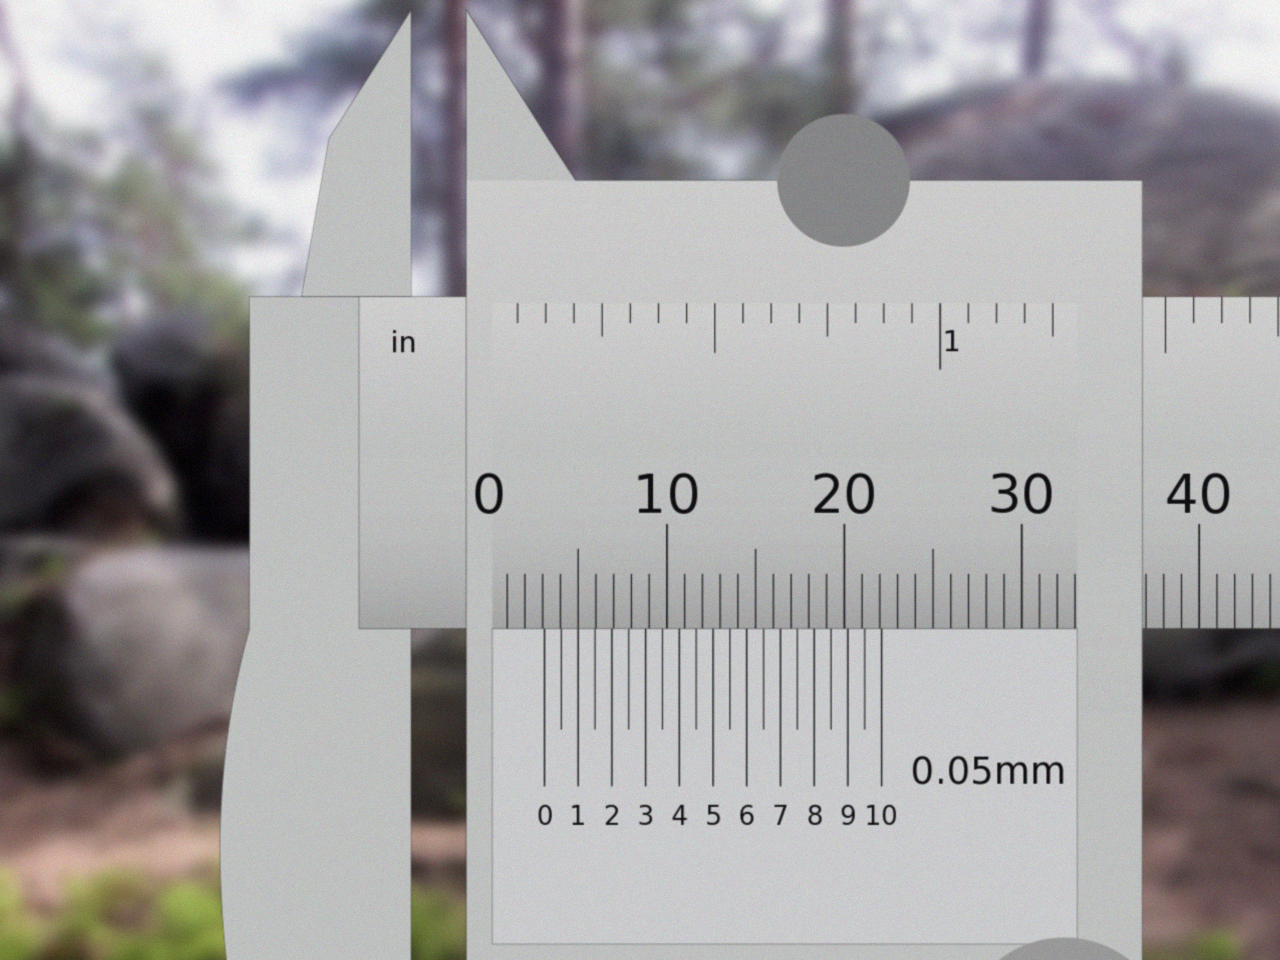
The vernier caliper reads 3.1 mm
